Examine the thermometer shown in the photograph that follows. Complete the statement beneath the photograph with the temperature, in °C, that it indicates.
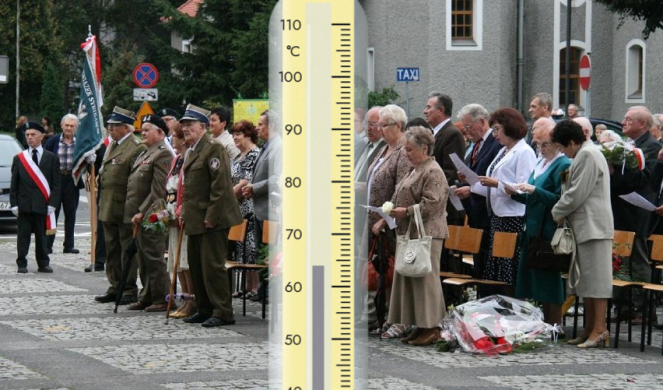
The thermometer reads 64 °C
